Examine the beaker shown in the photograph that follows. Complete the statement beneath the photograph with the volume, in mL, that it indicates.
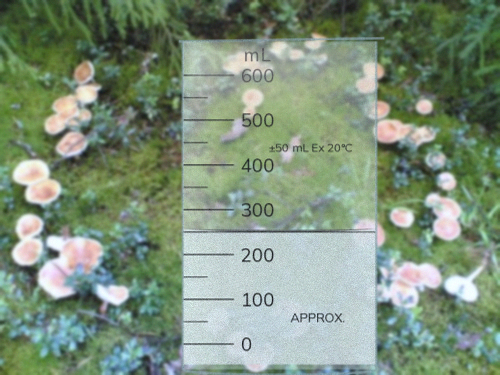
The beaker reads 250 mL
